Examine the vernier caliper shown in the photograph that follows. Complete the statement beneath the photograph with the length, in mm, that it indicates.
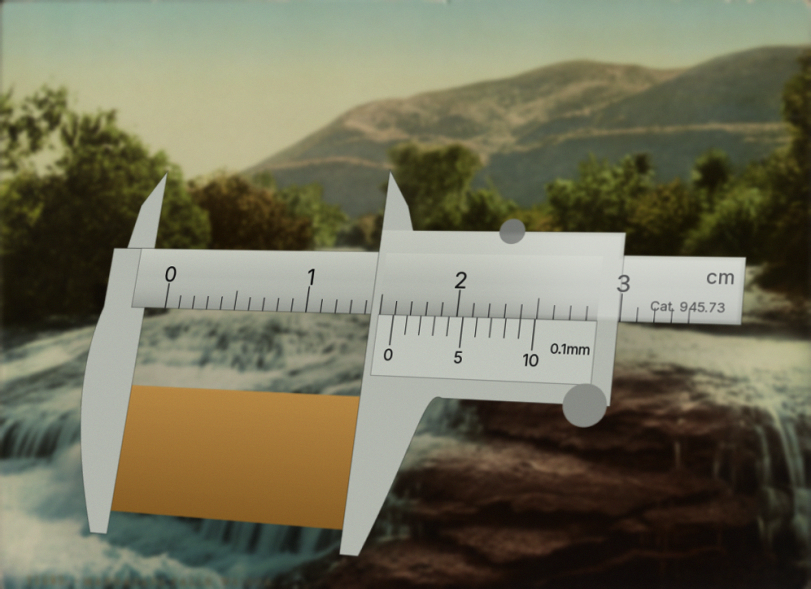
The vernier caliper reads 15.9 mm
